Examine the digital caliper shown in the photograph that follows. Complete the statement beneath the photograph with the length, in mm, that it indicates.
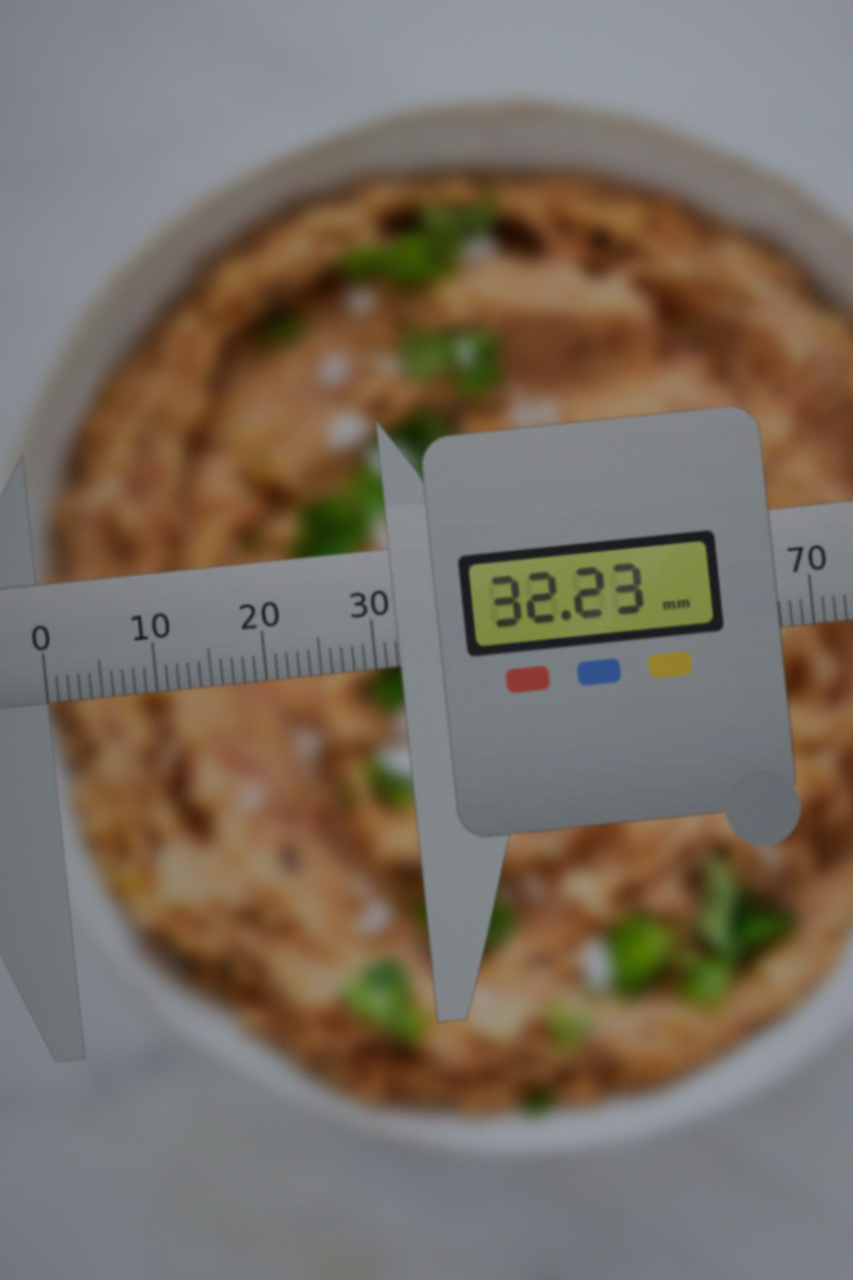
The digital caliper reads 32.23 mm
